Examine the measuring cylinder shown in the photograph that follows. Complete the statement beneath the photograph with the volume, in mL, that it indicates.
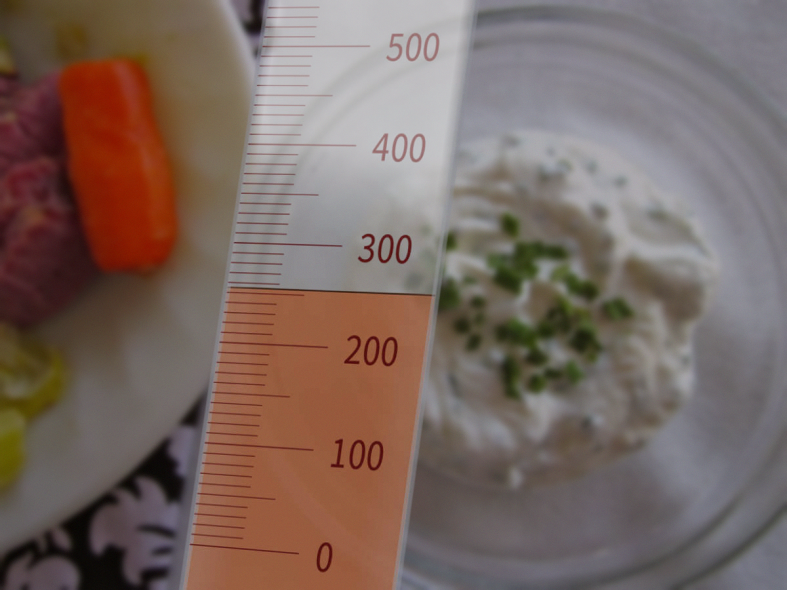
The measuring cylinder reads 255 mL
